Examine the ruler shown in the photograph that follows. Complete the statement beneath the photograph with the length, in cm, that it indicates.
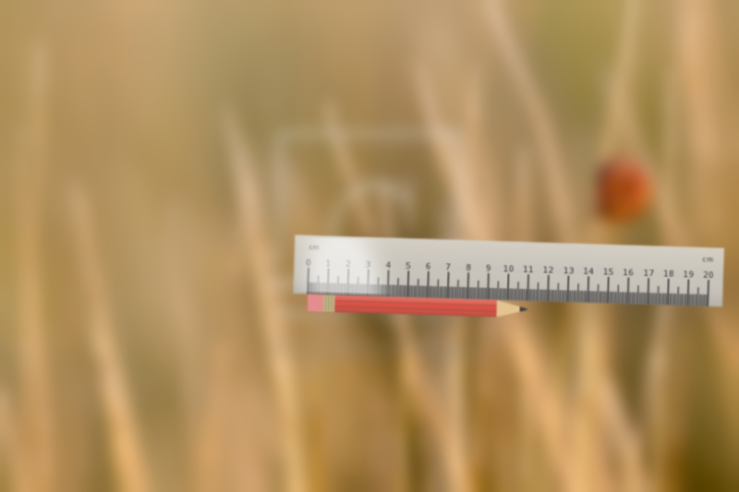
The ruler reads 11 cm
